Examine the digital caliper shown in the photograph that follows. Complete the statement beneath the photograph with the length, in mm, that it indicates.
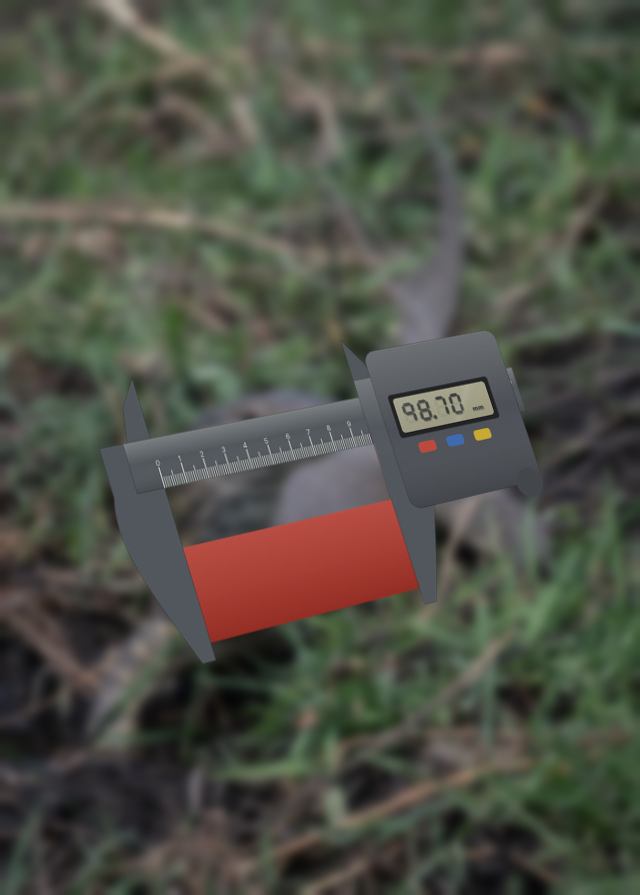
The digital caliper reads 98.70 mm
